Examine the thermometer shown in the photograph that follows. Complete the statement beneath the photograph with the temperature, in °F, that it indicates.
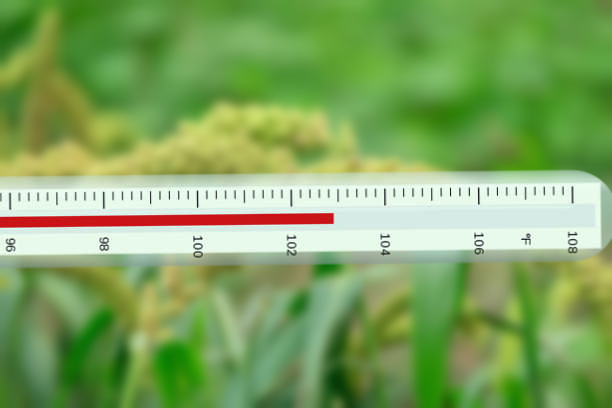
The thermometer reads 102.9 °F
